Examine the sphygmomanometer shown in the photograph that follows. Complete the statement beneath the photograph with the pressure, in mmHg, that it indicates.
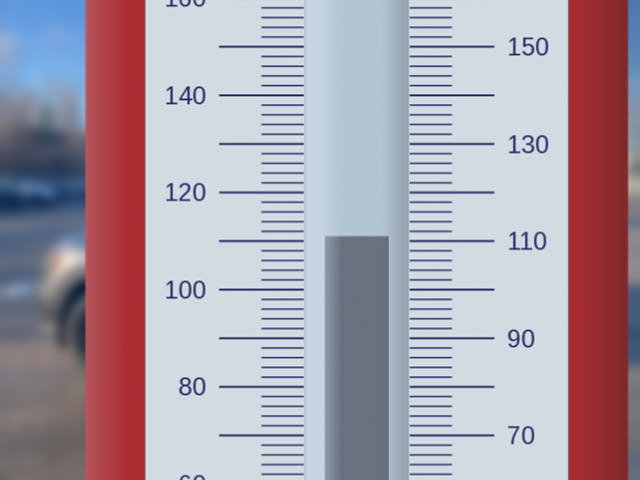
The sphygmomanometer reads 111 mmHg
